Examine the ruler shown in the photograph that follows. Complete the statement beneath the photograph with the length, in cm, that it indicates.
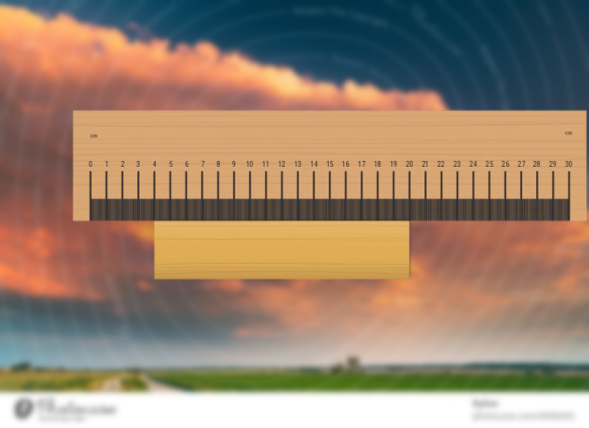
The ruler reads 16 cm
